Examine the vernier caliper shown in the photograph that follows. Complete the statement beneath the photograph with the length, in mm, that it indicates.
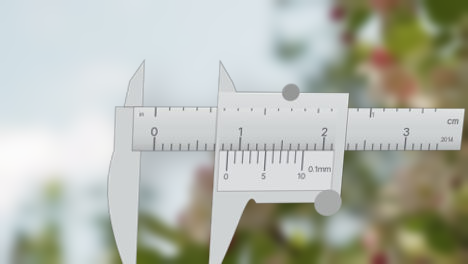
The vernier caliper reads 8.6 mm
